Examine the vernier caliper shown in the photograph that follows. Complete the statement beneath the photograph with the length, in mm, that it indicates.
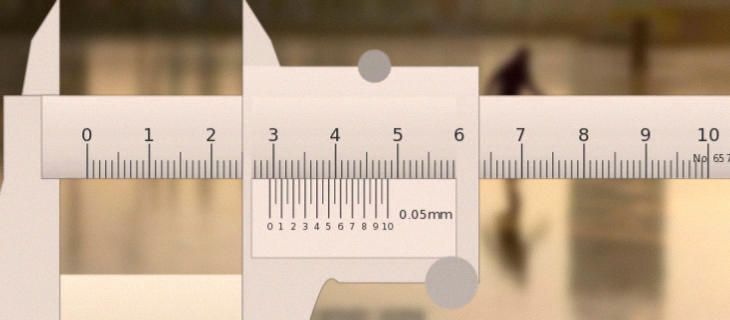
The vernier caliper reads 29.4 mm
